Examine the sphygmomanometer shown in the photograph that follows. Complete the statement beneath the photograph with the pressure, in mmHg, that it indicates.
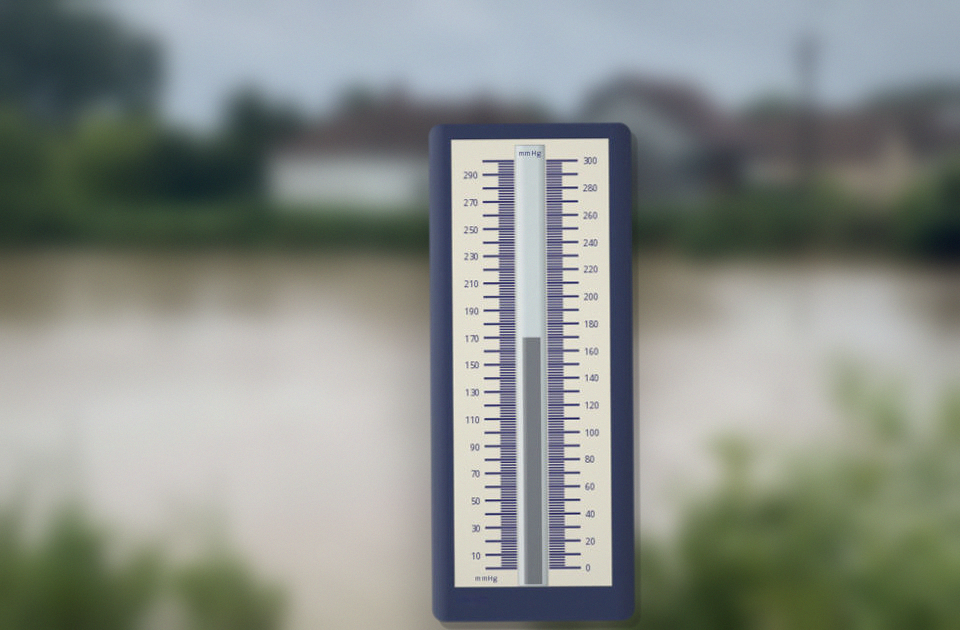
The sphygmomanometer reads 170 mmHg
